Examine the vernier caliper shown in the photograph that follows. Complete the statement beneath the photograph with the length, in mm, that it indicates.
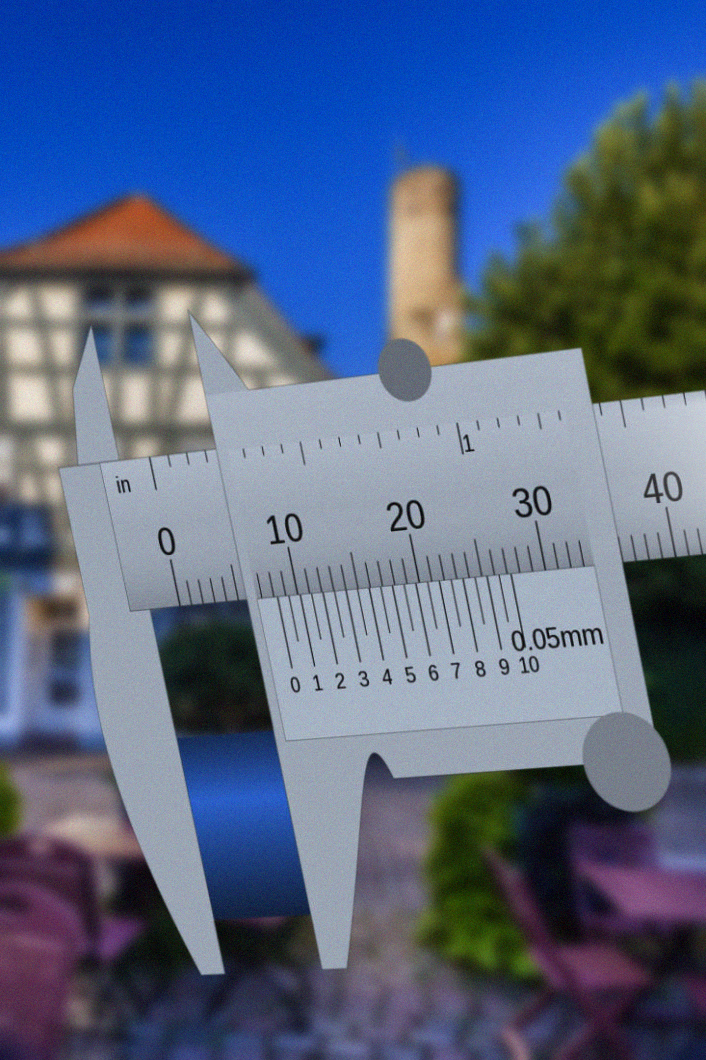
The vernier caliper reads 8.3 mm
